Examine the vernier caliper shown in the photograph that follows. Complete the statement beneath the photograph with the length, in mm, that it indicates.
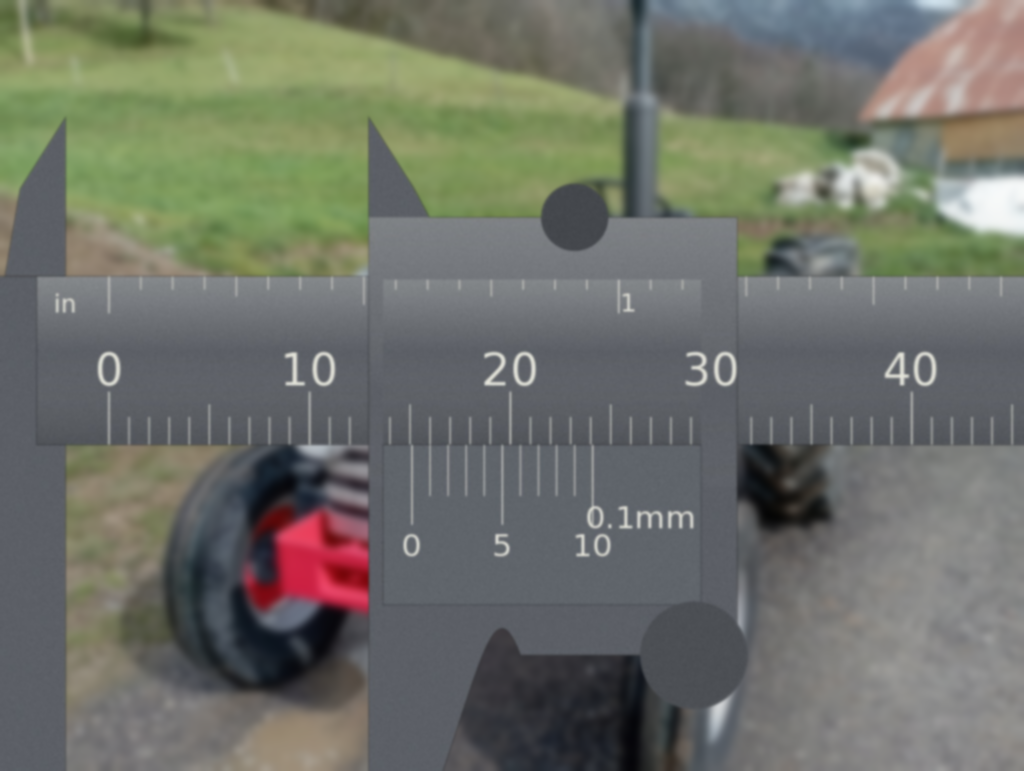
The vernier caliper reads 15.1 mm
